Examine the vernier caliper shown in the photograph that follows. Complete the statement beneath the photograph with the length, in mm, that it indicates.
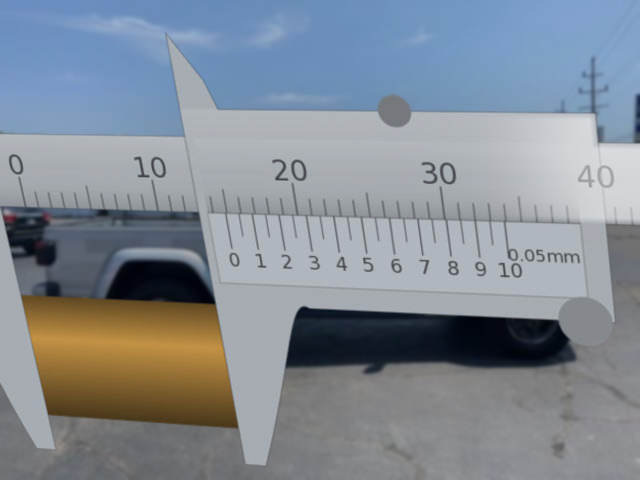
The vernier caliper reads 14.9 mm
